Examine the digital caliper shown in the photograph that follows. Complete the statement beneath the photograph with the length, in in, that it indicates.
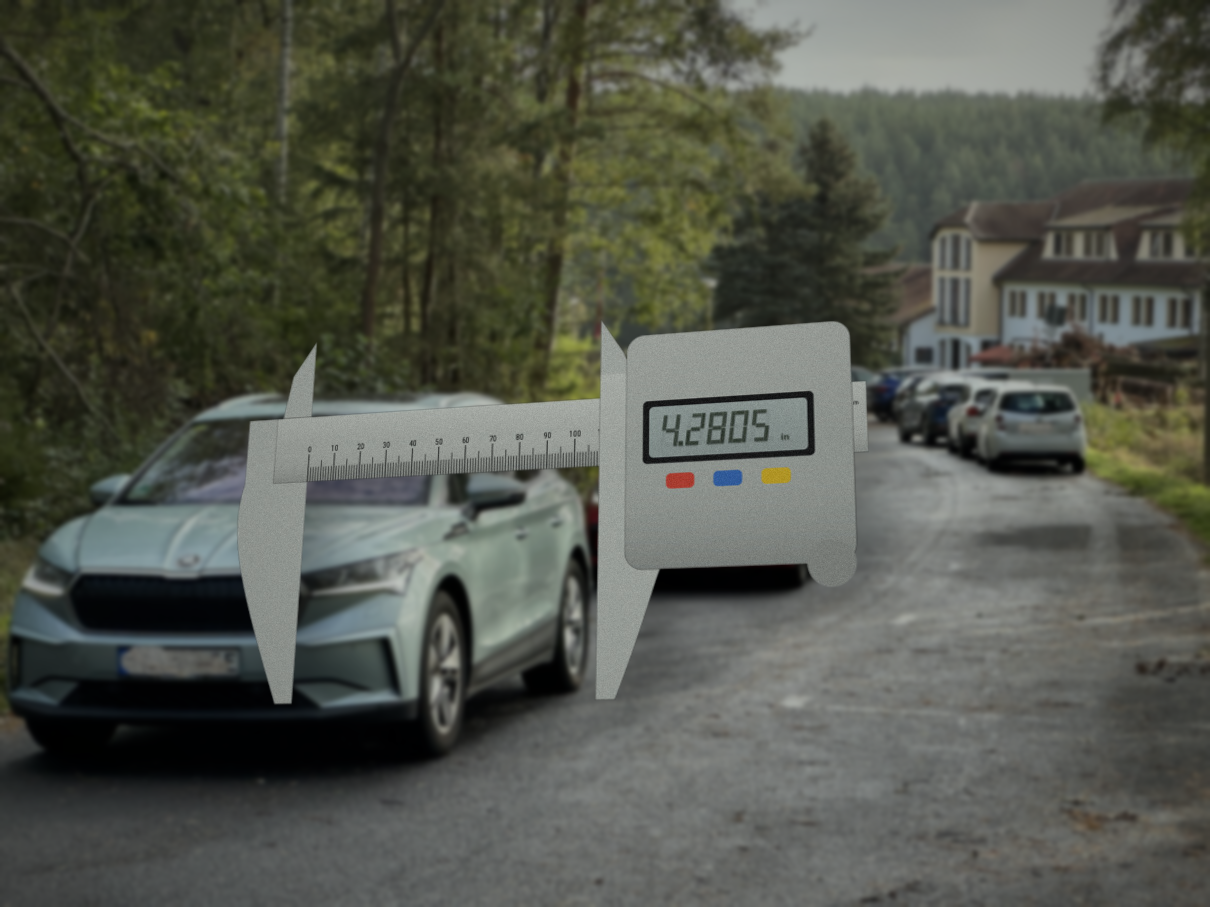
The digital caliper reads 4.2805 in
